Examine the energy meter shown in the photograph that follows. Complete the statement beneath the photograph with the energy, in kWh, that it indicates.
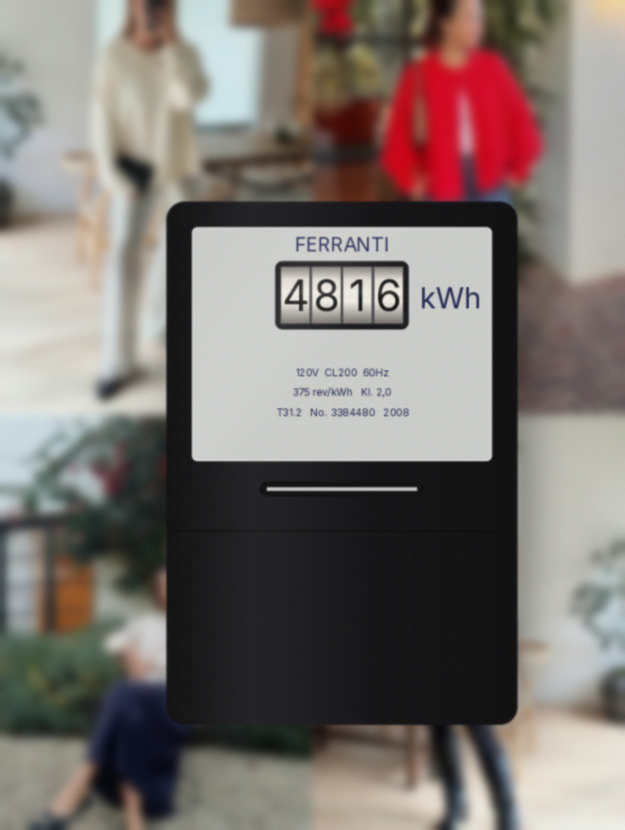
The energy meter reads 4816 kWh
